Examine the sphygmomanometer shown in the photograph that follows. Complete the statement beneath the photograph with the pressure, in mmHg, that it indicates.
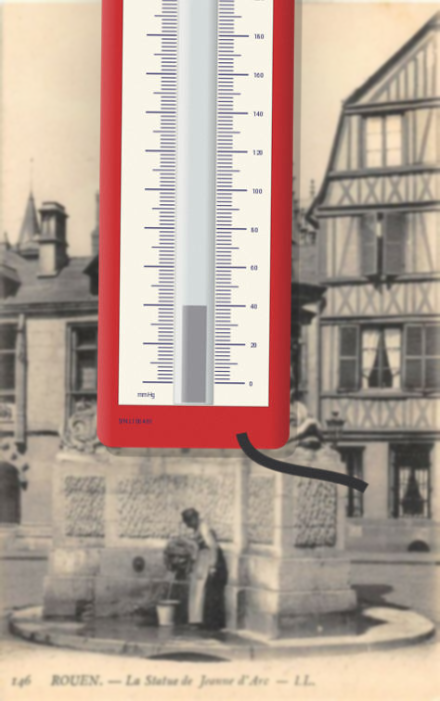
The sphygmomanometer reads 40 mmHg
